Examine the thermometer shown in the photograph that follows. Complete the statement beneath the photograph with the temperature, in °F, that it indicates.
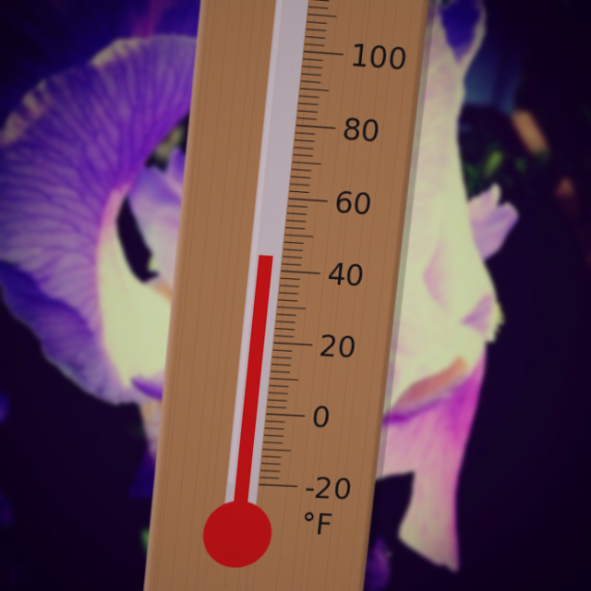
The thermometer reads 44 °F
